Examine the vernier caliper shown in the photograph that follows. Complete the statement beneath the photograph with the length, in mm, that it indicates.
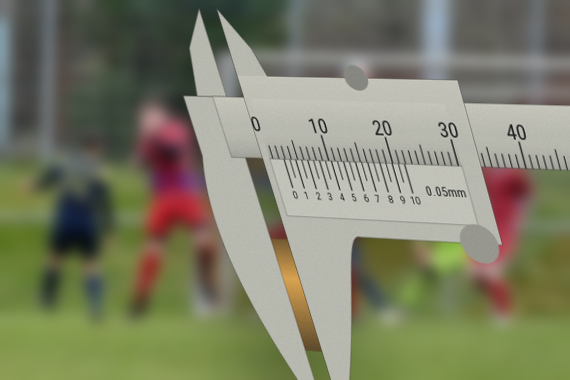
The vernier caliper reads 2.8 mm
